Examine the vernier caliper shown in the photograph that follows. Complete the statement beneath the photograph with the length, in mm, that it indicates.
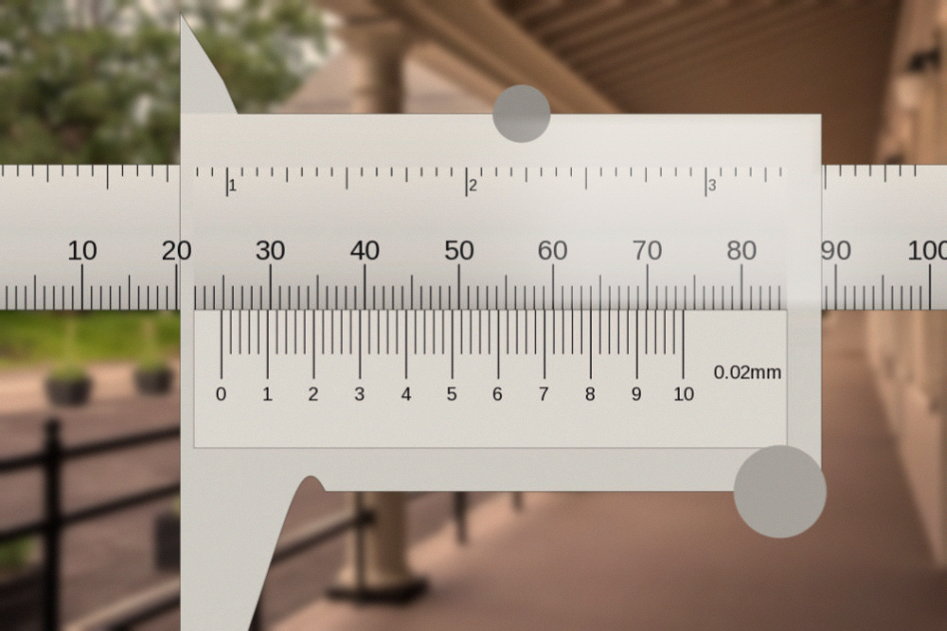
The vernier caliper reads 24.8 mm
